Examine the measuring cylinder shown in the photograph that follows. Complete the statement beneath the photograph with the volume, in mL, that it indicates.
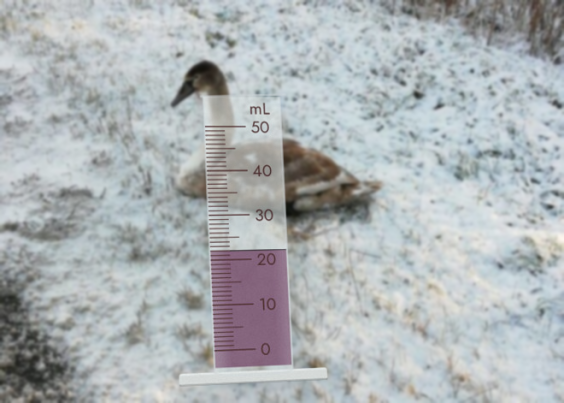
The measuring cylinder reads 22 mL
